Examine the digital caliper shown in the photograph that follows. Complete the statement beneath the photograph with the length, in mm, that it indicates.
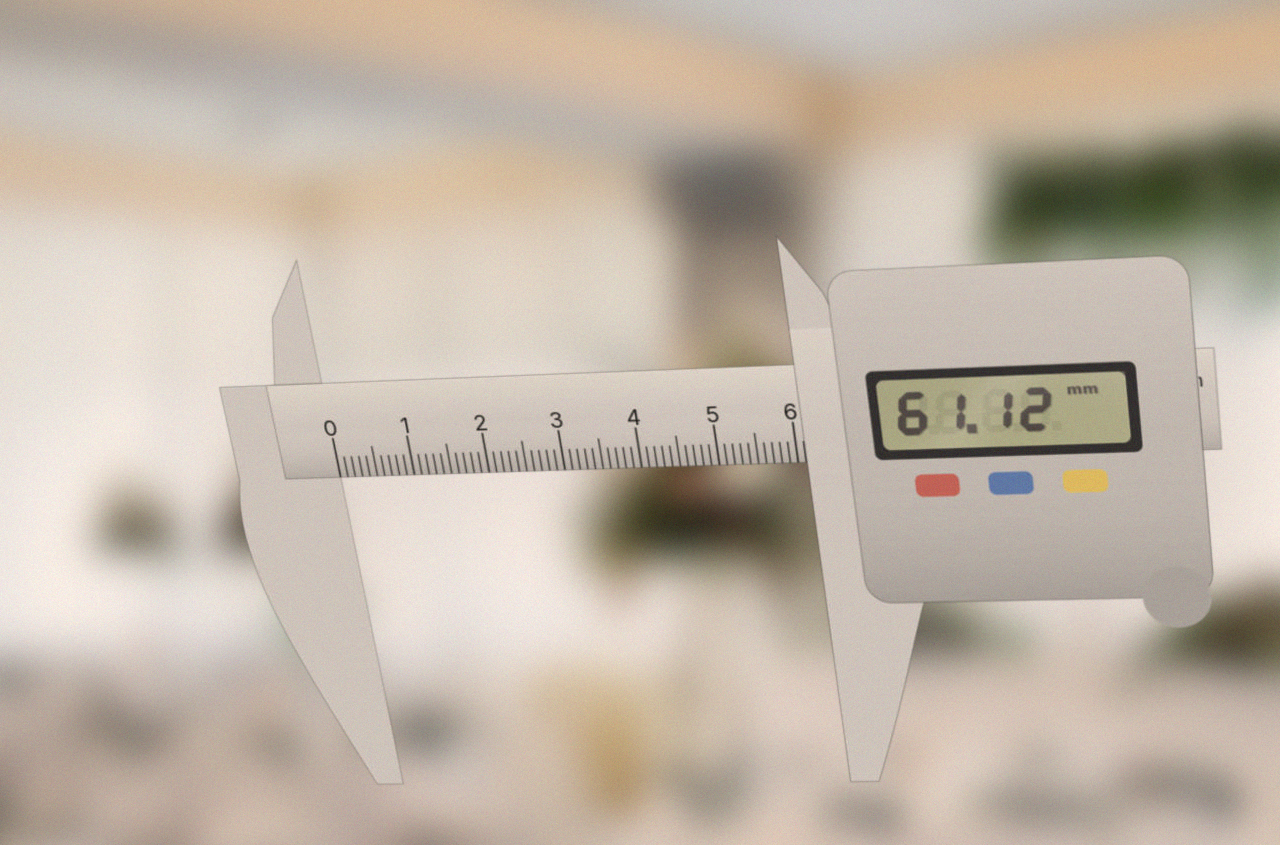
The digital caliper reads 61.12 mm
